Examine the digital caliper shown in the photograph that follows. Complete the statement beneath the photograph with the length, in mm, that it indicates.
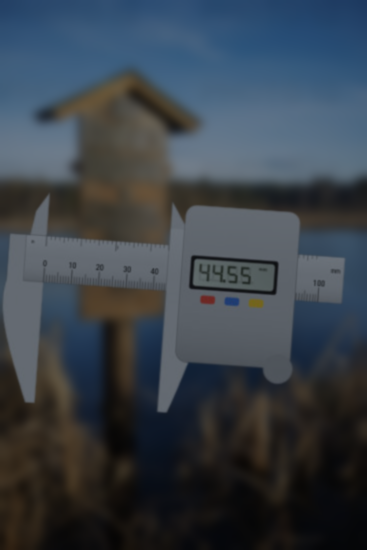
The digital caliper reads 44.55 mm
